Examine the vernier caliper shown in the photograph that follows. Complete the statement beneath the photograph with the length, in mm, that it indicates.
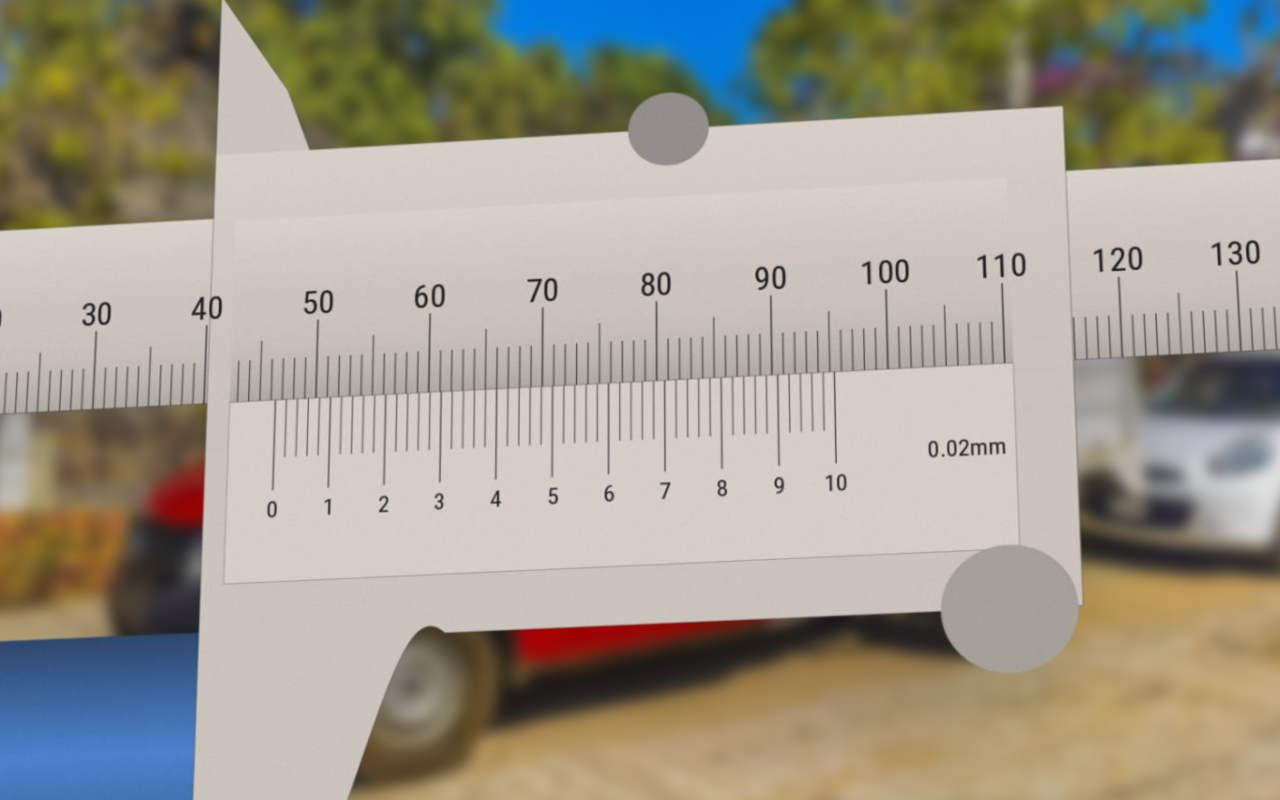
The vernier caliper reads 46.4 mm
